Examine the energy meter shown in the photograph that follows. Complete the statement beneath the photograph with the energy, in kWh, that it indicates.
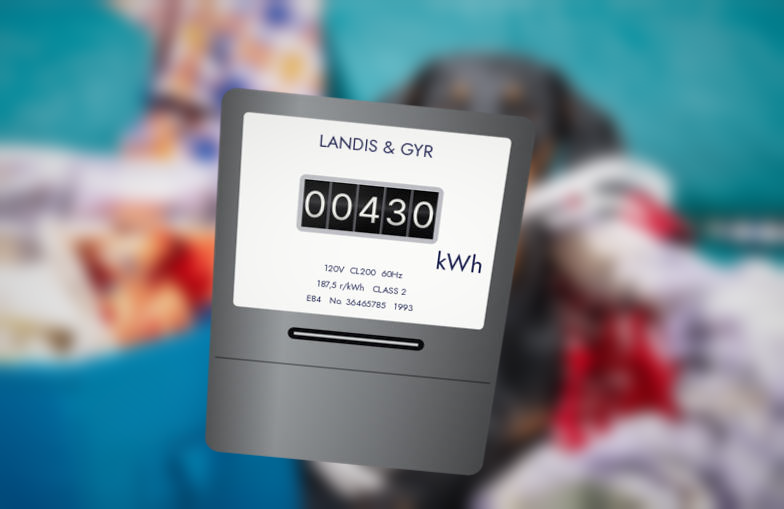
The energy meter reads 430 kWh
